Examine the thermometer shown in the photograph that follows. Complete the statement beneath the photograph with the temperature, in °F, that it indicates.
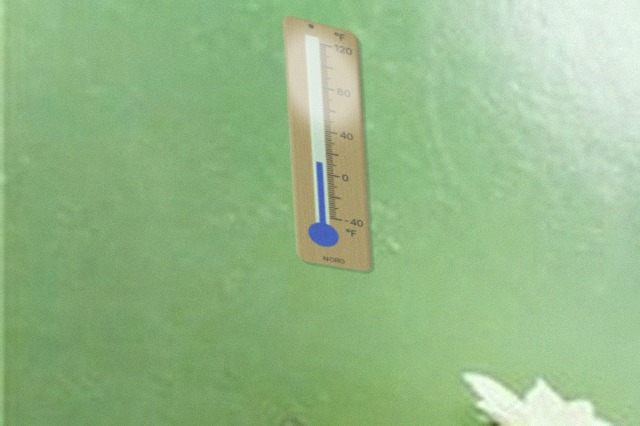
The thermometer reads 10 °F
